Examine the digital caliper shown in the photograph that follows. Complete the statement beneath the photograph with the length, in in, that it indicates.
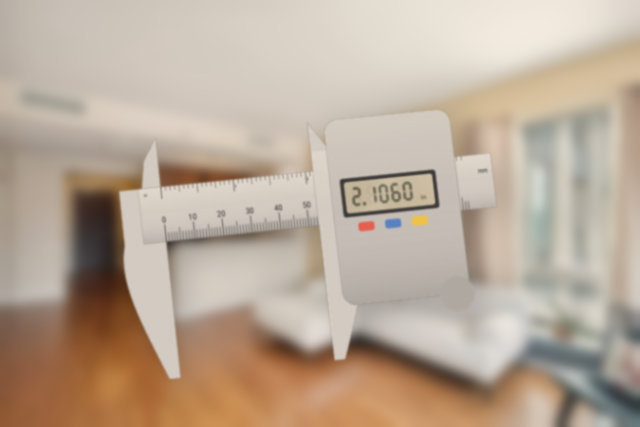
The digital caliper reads 2.1060 in
